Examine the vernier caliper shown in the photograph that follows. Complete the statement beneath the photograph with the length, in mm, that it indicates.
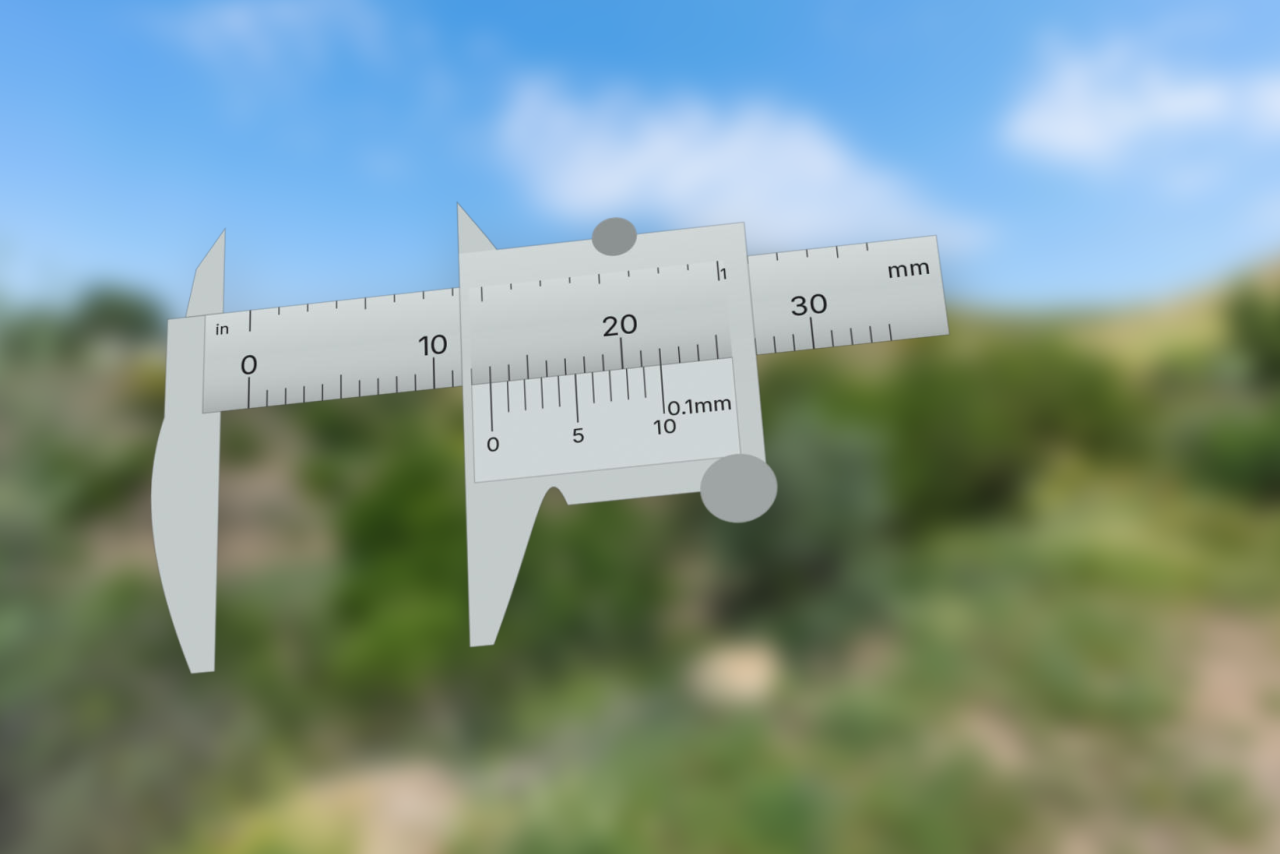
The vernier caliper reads 13.0 mm
